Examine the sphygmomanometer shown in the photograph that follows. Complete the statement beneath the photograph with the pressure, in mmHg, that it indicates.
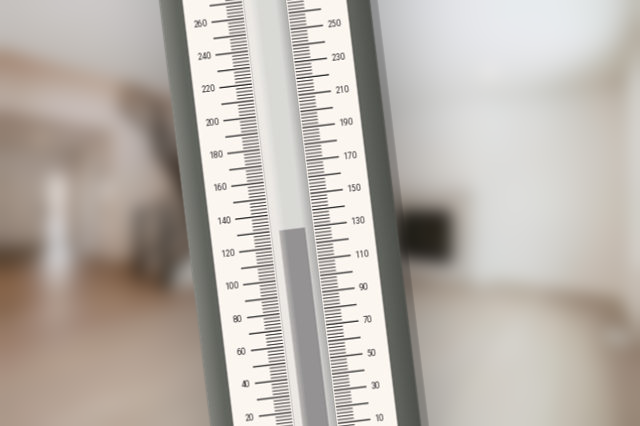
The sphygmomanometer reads 130 mmHg
